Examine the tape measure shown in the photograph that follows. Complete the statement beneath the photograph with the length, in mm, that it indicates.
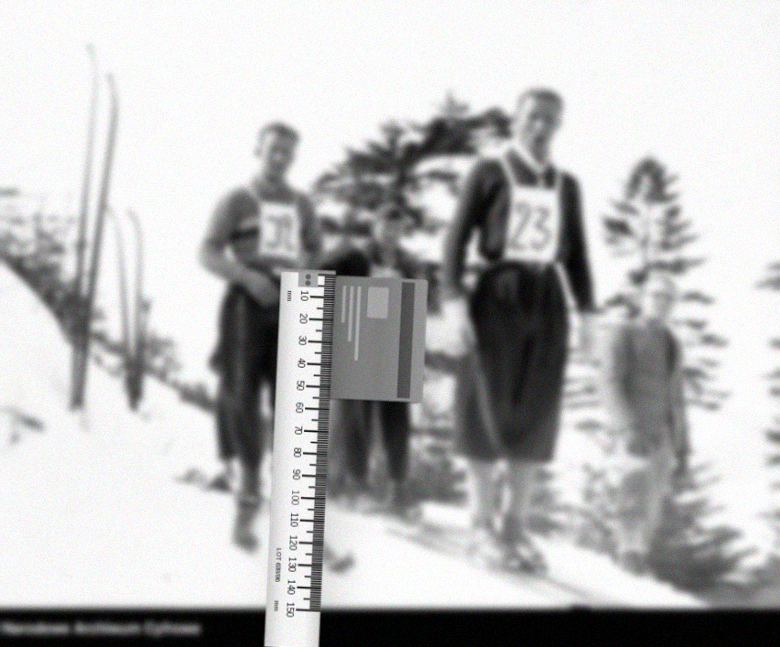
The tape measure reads 55 mm
